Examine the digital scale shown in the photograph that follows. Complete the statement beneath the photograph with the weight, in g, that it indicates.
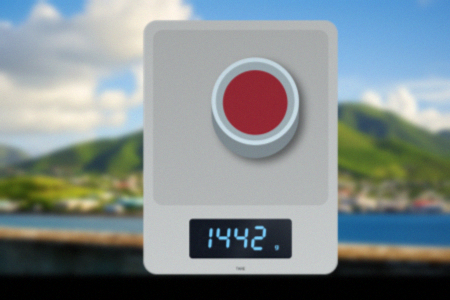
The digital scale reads 1442 g
